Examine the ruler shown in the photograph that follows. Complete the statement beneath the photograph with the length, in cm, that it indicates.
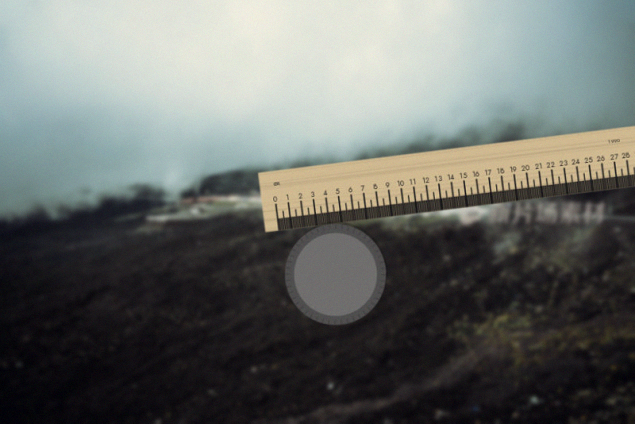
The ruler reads 8 cm
